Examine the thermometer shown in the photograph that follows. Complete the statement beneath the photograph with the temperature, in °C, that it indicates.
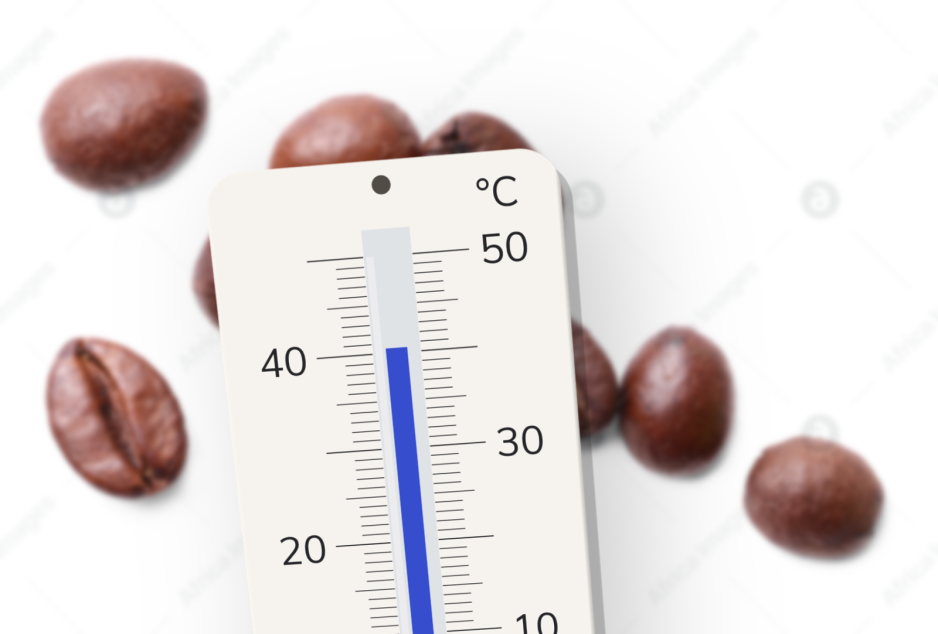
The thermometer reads 40.5 °C
